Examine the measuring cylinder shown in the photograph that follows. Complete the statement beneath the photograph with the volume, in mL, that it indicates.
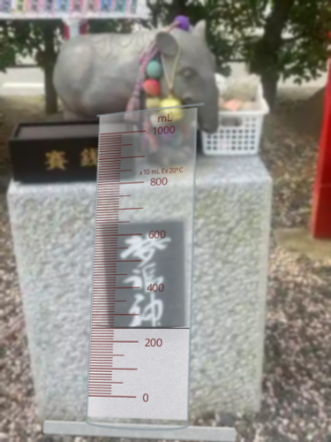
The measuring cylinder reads 250 mL
